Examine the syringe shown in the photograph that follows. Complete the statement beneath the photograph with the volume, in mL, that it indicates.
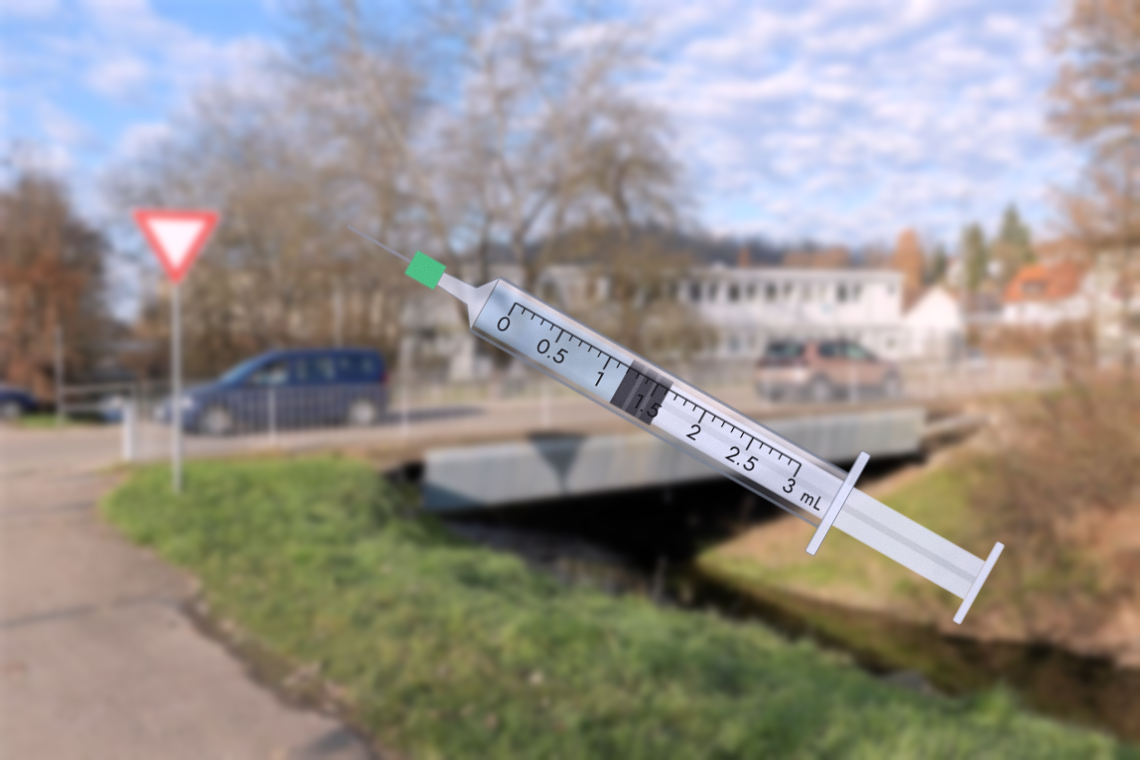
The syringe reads 1.2 mL
